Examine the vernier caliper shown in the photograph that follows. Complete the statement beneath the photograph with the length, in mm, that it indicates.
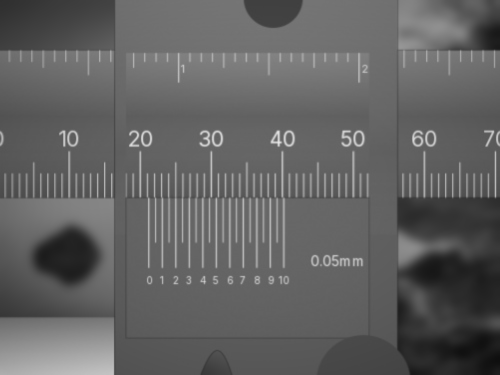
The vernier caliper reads 21.2 mm
